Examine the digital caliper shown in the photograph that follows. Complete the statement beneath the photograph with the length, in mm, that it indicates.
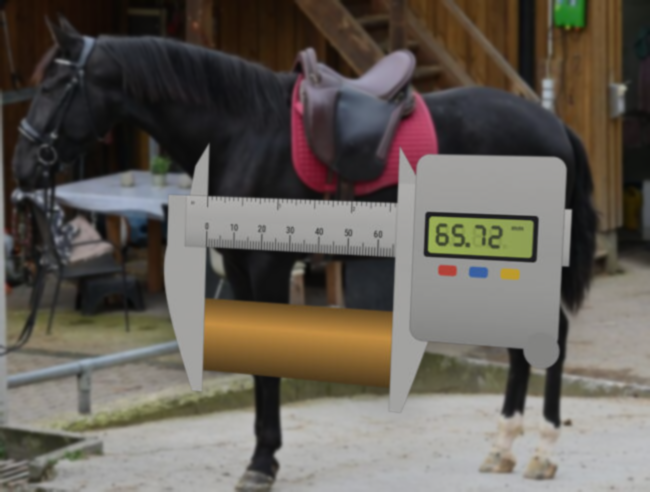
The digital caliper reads 65.72 mm
